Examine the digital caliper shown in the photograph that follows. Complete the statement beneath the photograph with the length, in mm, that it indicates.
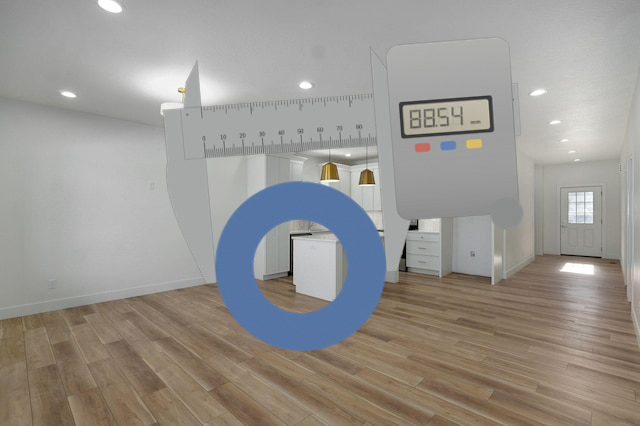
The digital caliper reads 88.54 mm
